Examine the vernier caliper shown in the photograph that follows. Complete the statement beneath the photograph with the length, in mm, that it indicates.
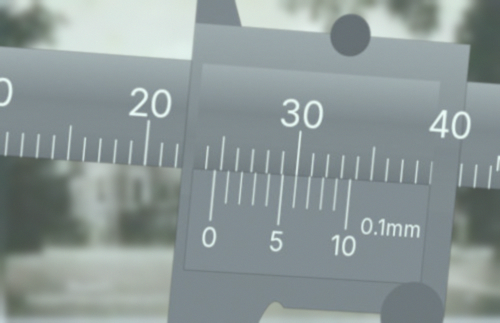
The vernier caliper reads 24.6 mm
